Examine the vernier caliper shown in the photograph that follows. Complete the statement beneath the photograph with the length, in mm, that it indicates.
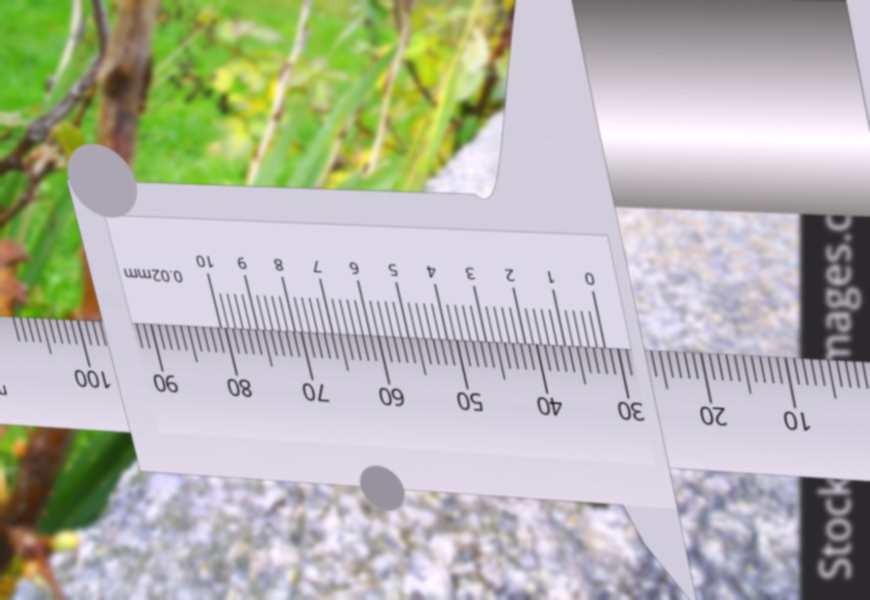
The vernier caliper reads 31.6 mm
